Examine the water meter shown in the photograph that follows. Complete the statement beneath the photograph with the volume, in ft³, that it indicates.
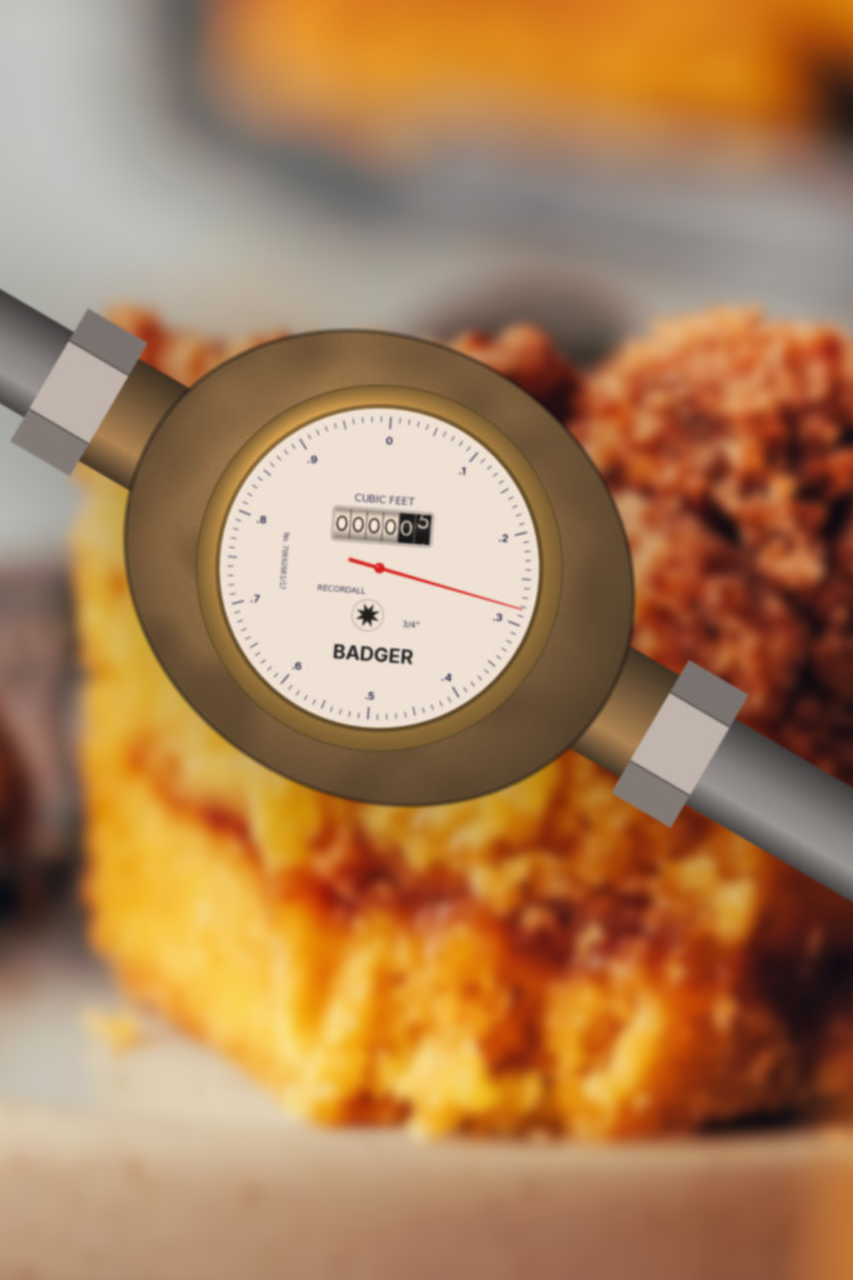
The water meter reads 5.28 ft³
